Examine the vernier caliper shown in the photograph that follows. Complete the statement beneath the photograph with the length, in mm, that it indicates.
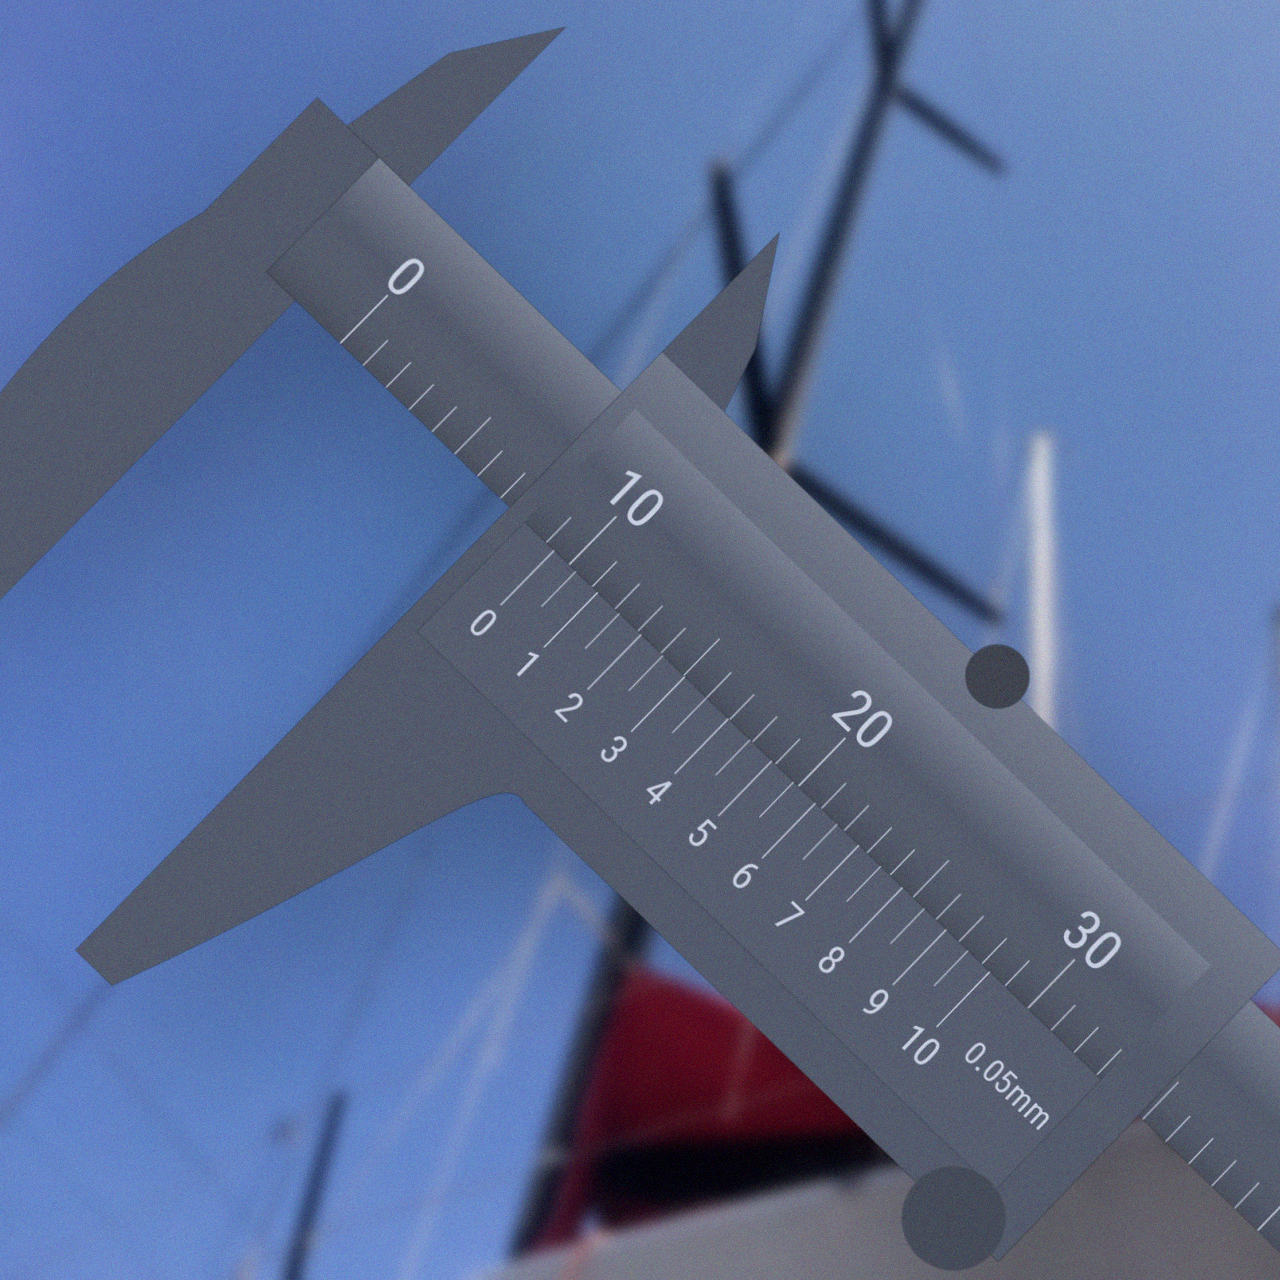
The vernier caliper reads 9.35 mm
